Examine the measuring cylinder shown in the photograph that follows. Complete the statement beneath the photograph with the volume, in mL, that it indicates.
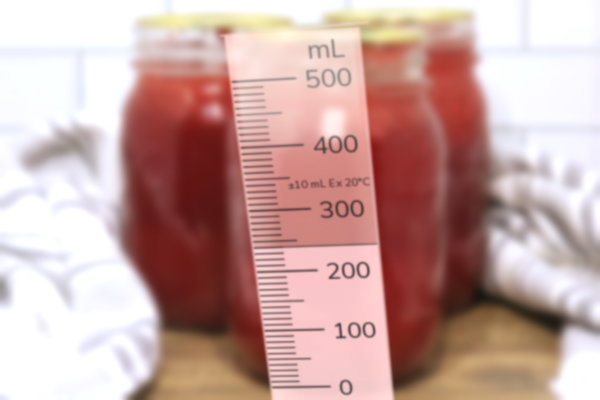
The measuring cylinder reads 240 mL
